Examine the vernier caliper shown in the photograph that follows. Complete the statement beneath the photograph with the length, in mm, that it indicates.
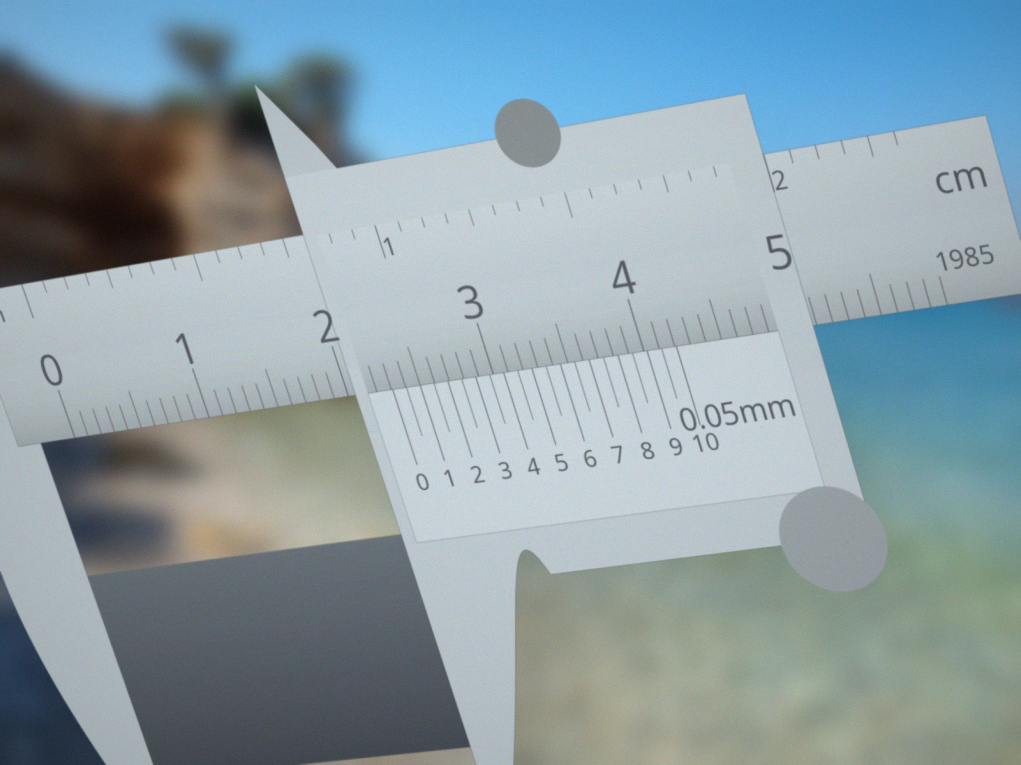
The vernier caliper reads 23.1 mm
